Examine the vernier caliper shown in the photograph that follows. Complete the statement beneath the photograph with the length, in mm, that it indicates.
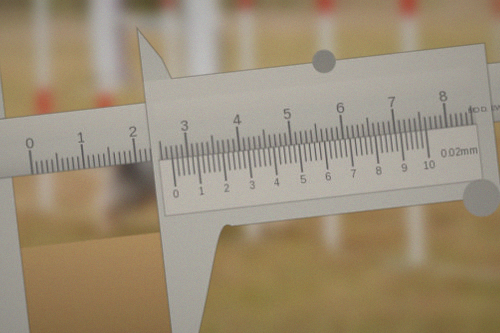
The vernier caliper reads 27.0 mm
